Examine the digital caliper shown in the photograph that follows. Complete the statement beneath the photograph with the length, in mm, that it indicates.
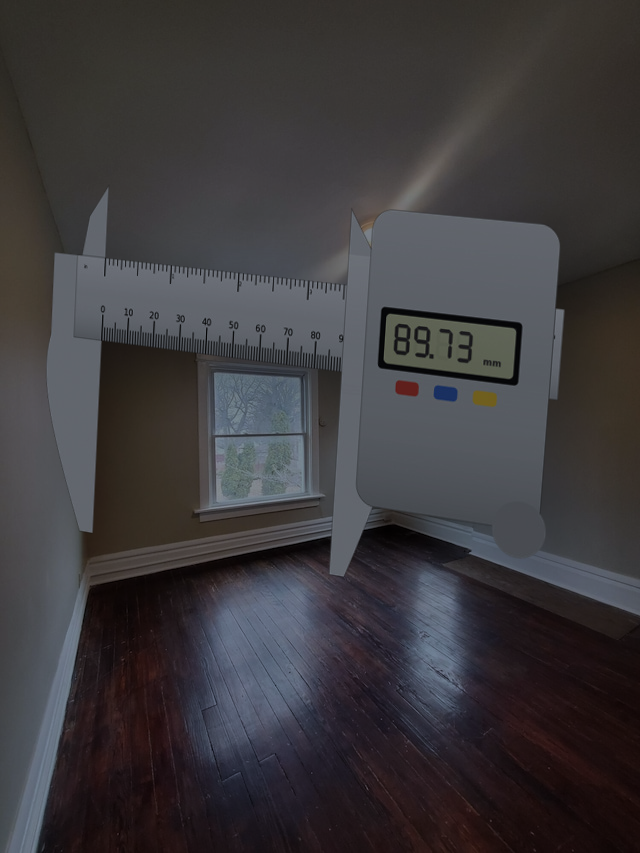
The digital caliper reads 89.73 mm
